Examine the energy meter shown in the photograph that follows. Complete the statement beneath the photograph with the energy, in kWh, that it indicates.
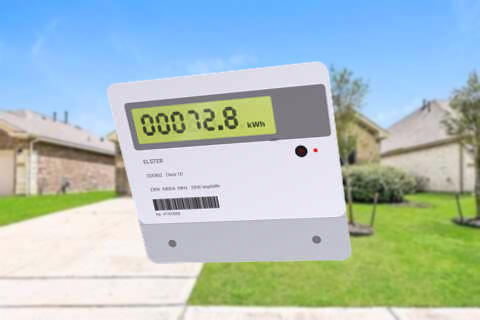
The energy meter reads 72.8 kWh
